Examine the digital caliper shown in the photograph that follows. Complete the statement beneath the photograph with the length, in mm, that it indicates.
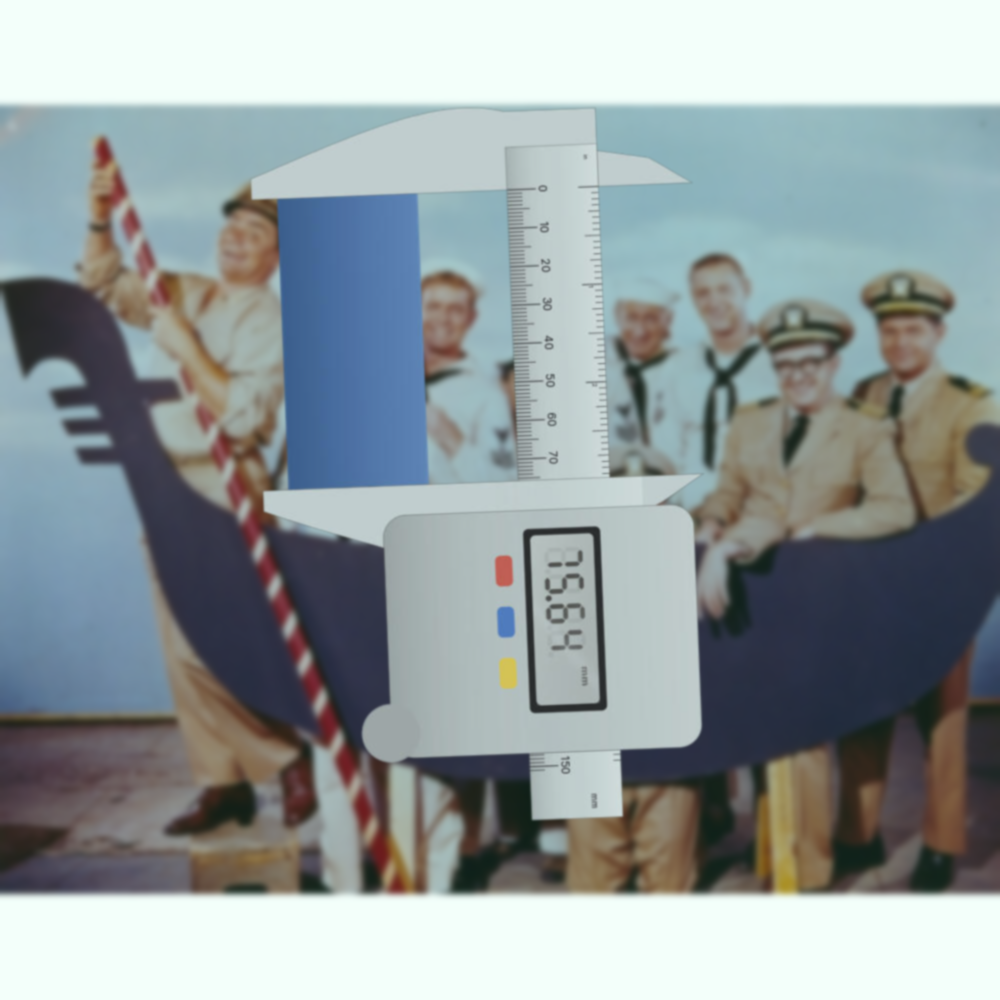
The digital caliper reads 75.64 mm
